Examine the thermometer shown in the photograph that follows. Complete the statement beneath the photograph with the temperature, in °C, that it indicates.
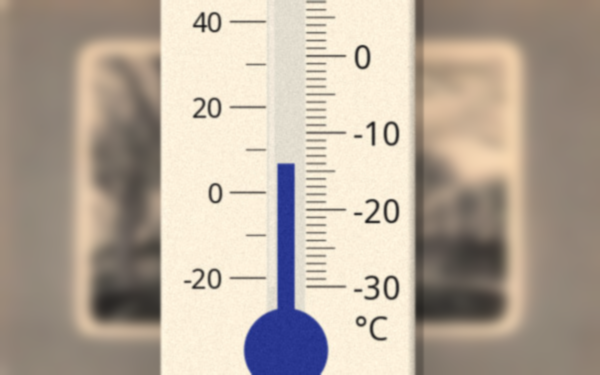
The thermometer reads -14 °C
